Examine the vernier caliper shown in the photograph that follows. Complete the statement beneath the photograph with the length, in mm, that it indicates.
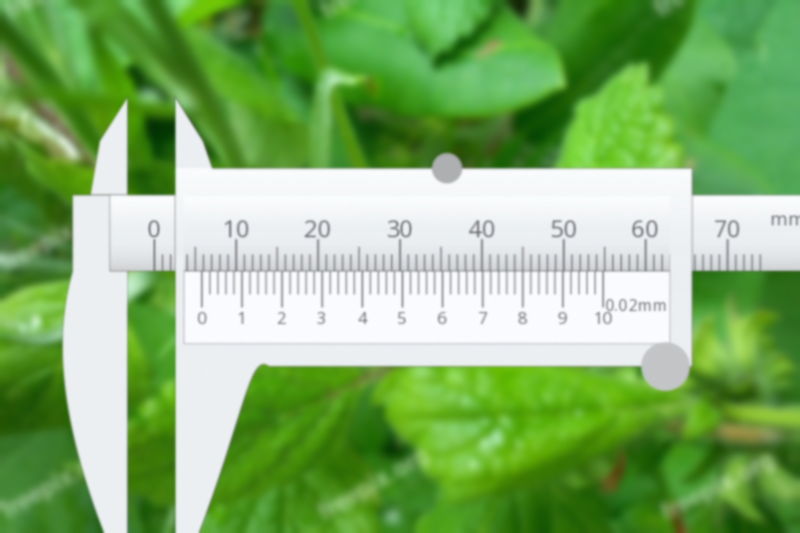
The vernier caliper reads 5.8 mm
